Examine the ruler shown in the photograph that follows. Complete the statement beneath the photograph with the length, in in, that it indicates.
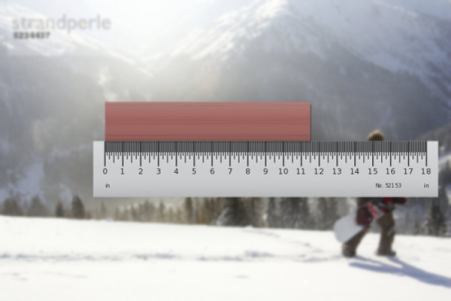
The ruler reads 11.5 in
